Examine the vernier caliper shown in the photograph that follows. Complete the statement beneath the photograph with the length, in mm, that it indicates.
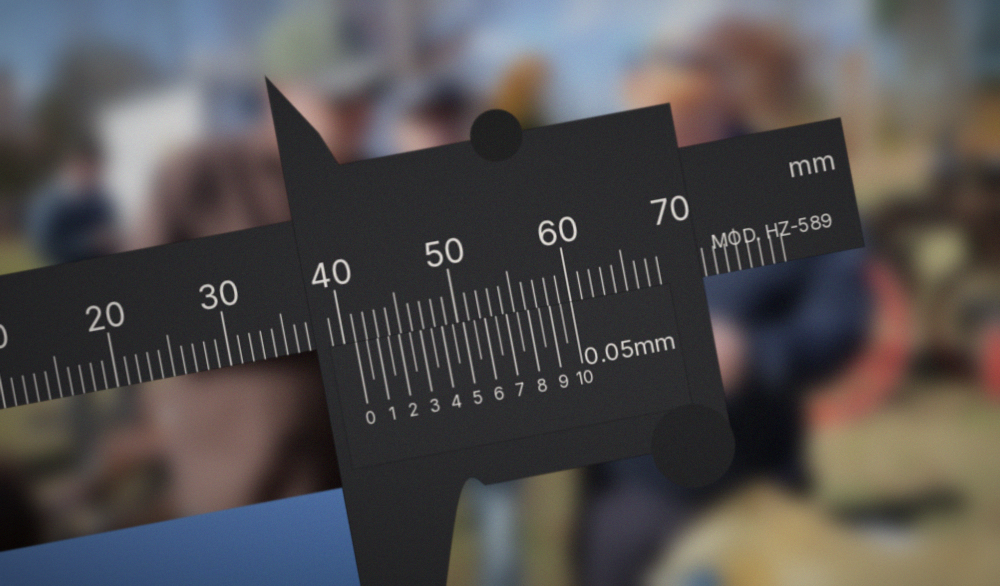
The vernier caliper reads 41.0 mm
